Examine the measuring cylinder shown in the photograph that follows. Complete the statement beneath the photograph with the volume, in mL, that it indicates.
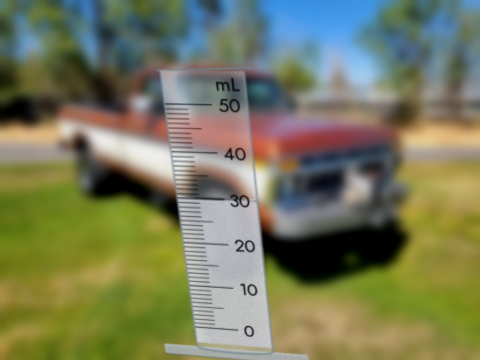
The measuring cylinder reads 30 mL
